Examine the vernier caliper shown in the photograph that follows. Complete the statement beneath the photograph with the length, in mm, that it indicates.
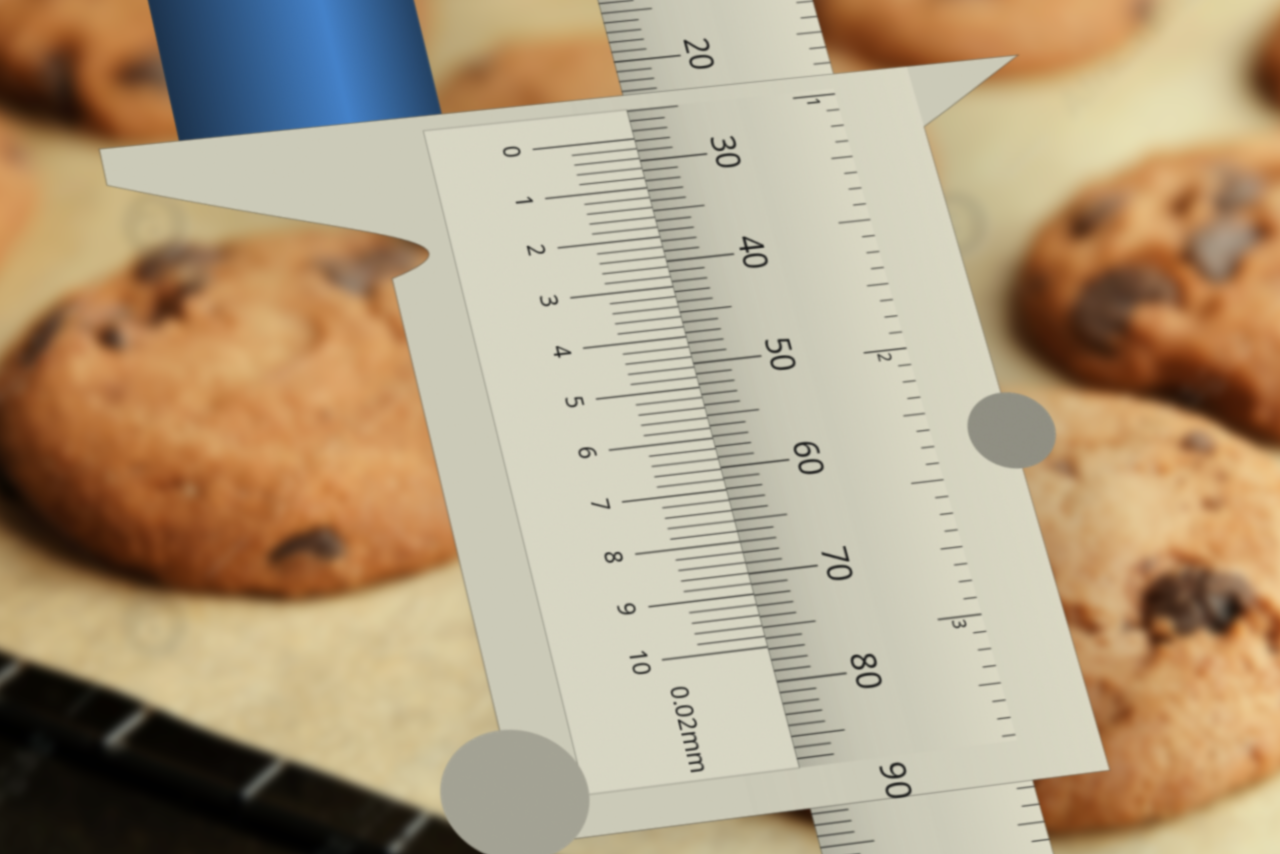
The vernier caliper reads 27.8 mm
